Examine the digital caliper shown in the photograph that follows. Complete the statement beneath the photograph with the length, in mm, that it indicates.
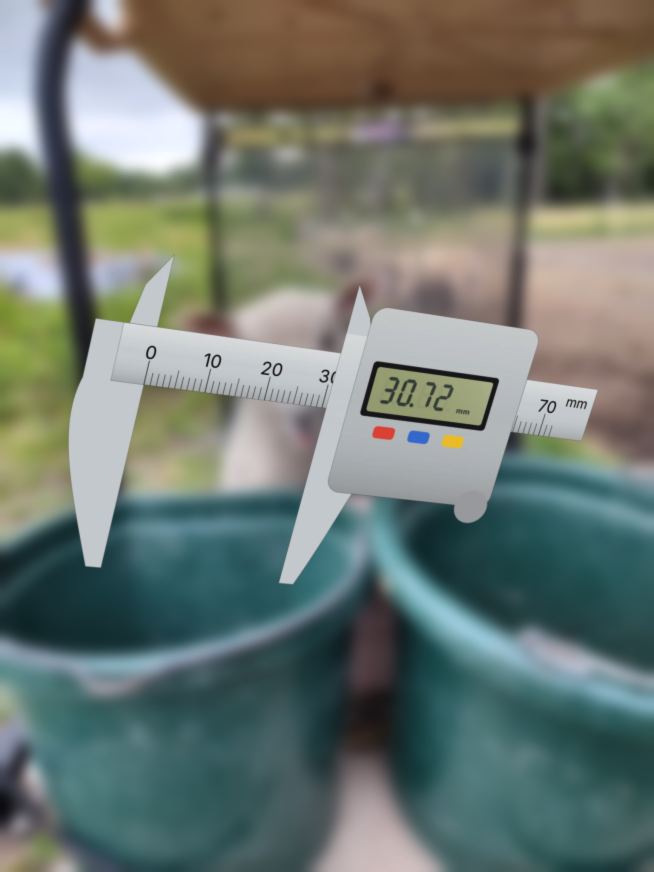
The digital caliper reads 30.72 mm
